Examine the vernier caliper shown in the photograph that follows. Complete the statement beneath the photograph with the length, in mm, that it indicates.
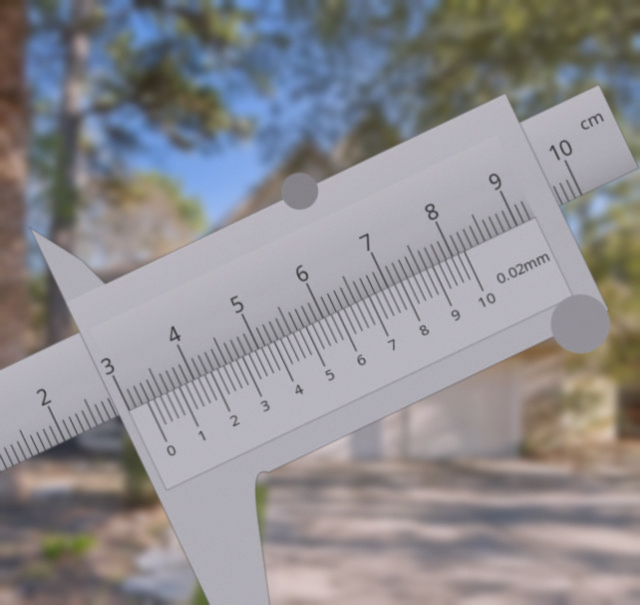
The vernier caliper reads 32.8 mm
